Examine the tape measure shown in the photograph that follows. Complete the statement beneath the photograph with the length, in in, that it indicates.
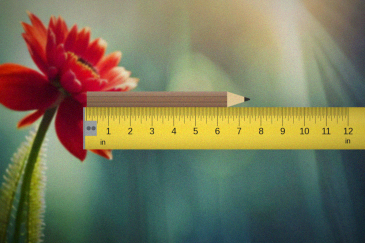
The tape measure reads 7.5 in
